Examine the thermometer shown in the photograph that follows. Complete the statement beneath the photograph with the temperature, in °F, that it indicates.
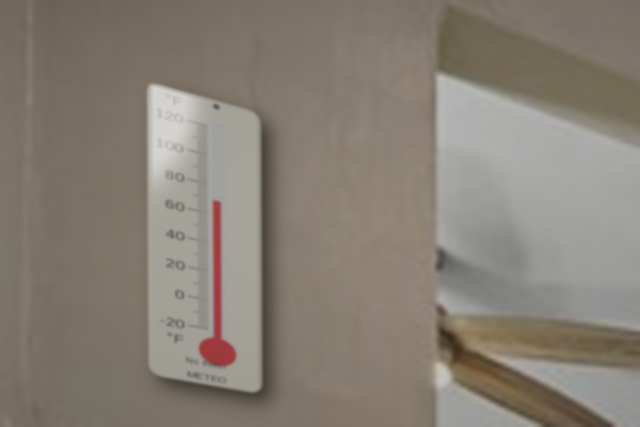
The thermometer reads 70 °F
